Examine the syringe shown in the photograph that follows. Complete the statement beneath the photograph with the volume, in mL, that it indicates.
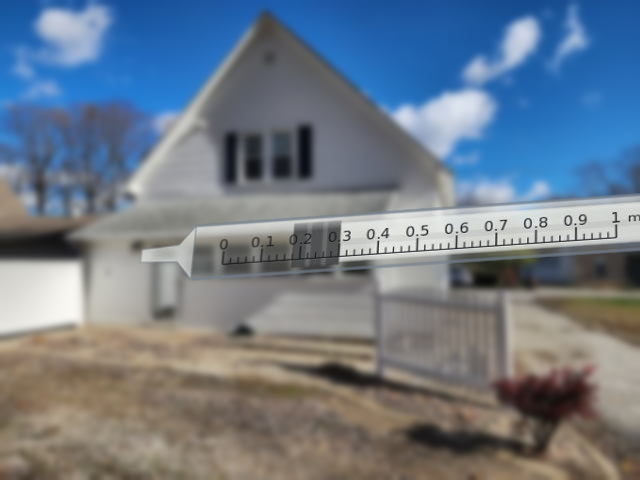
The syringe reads 0.18 mL
